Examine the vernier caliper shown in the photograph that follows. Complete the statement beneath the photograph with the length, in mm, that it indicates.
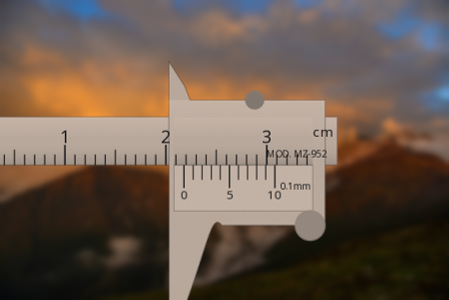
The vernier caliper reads 21.8 mm
